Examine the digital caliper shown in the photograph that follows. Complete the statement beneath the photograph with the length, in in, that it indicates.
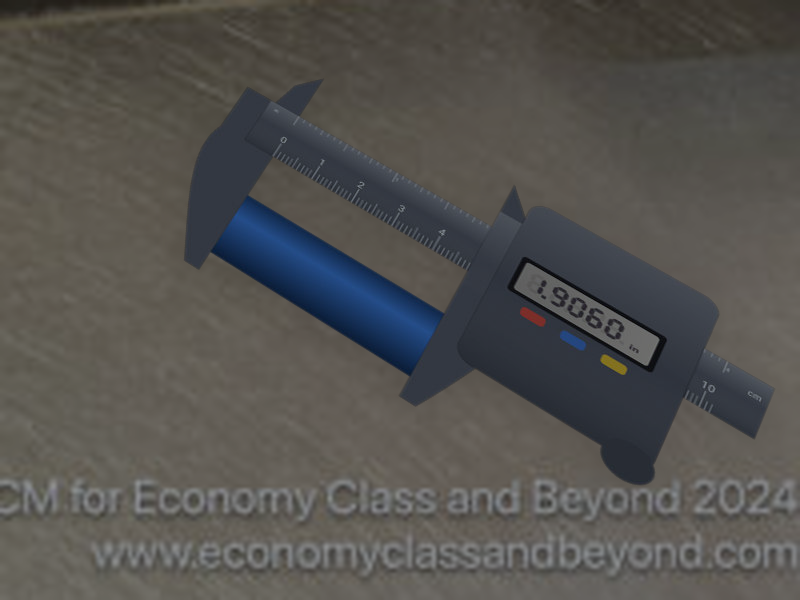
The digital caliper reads 1.9060 in
